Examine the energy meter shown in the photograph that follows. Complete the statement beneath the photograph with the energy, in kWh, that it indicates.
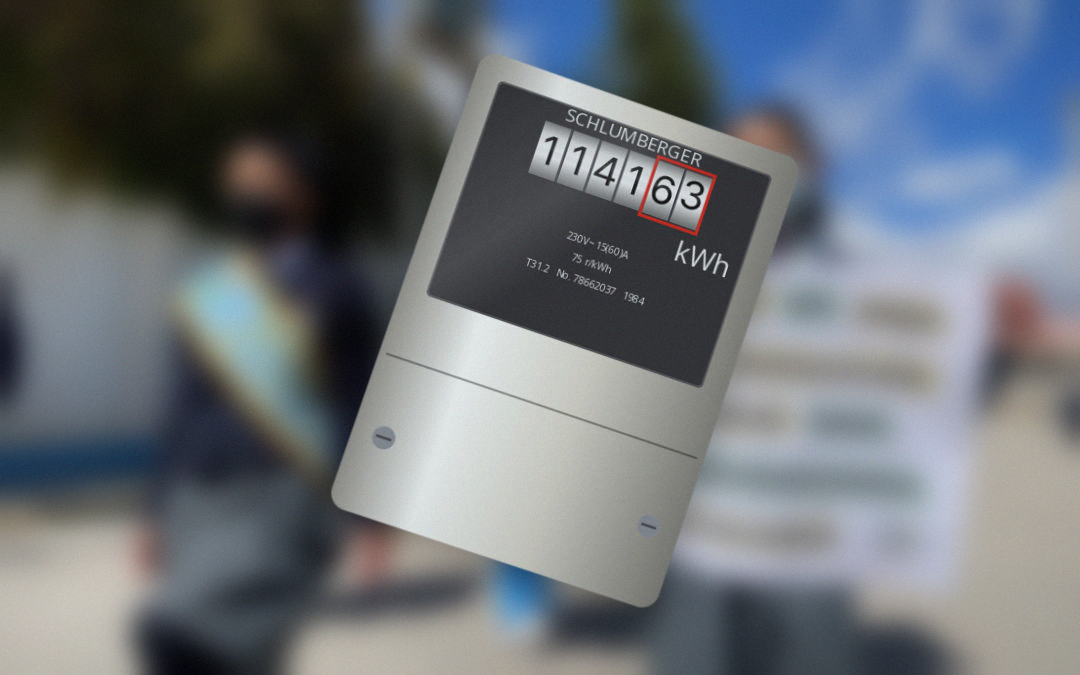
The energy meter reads 1141.63 kWh
